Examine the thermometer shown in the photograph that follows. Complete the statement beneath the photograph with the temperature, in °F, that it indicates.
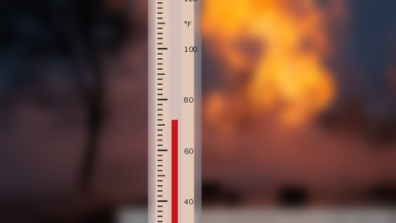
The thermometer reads 72 °F
